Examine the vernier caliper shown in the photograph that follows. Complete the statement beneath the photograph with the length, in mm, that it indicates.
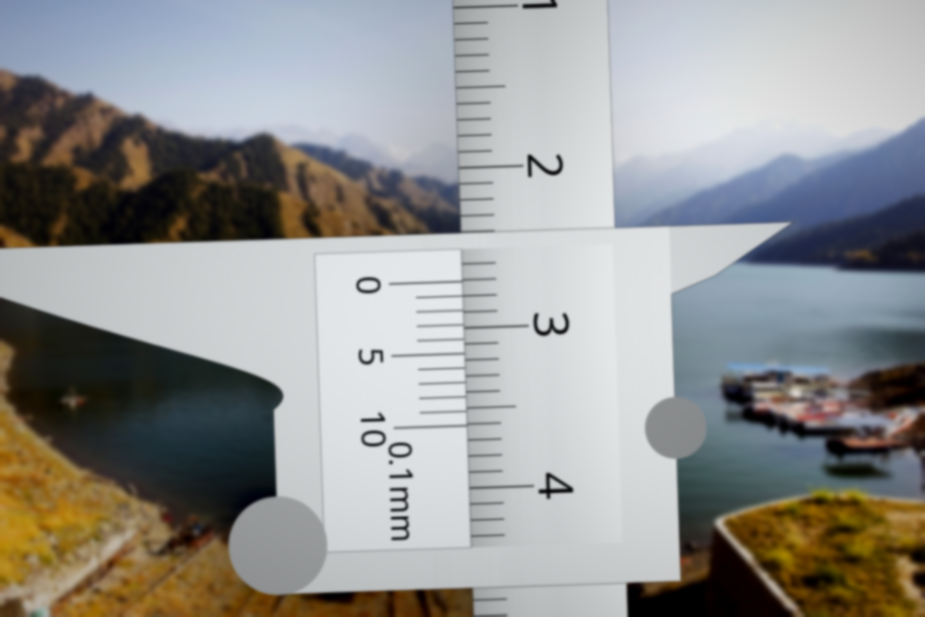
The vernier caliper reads 27.1 mm
